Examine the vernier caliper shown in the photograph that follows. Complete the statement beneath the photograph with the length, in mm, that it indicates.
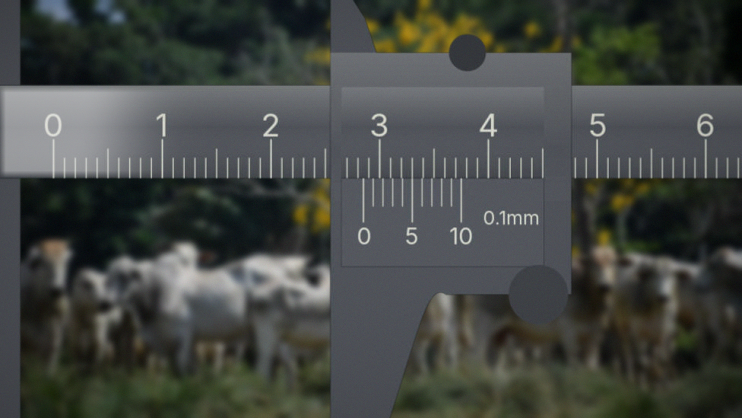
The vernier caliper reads 28.5 mm
